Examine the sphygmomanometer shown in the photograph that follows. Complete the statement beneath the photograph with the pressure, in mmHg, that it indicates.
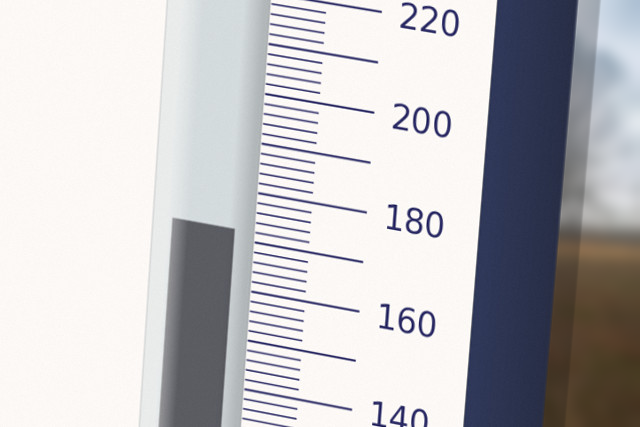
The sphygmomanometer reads 172 mmHg
